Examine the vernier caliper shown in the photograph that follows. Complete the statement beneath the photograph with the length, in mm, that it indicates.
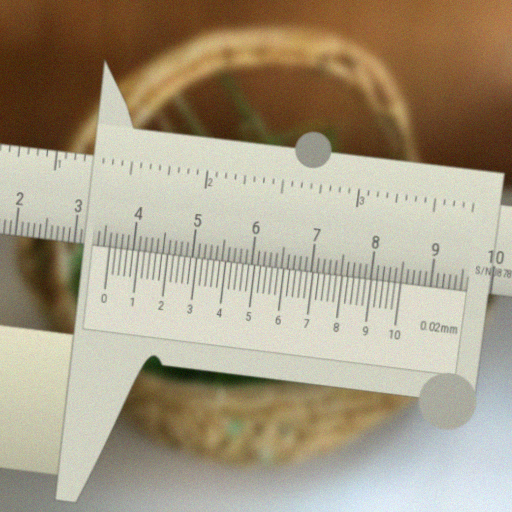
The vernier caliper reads 36.0 mm
